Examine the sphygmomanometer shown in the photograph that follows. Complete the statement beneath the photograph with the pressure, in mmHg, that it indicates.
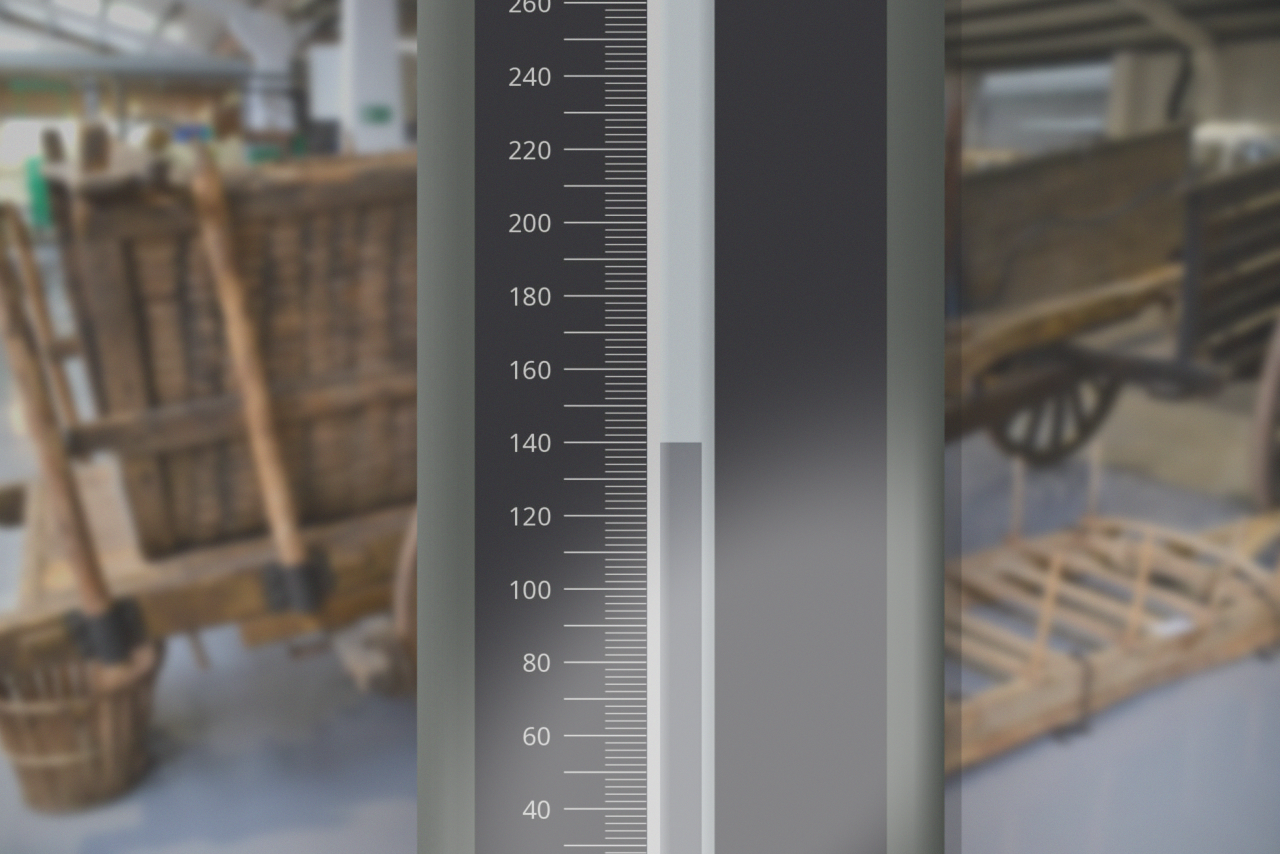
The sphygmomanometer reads 140 mmHg
